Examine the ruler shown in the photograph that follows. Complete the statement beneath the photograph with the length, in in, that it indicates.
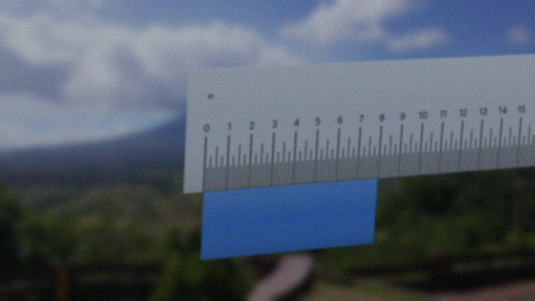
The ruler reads 8 in
